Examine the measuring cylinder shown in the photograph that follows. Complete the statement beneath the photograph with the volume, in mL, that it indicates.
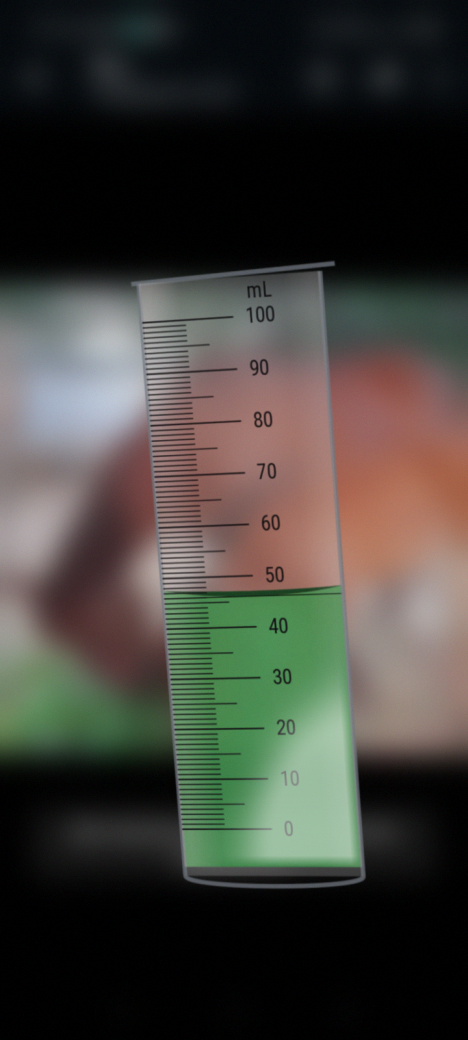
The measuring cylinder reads 46 mL
